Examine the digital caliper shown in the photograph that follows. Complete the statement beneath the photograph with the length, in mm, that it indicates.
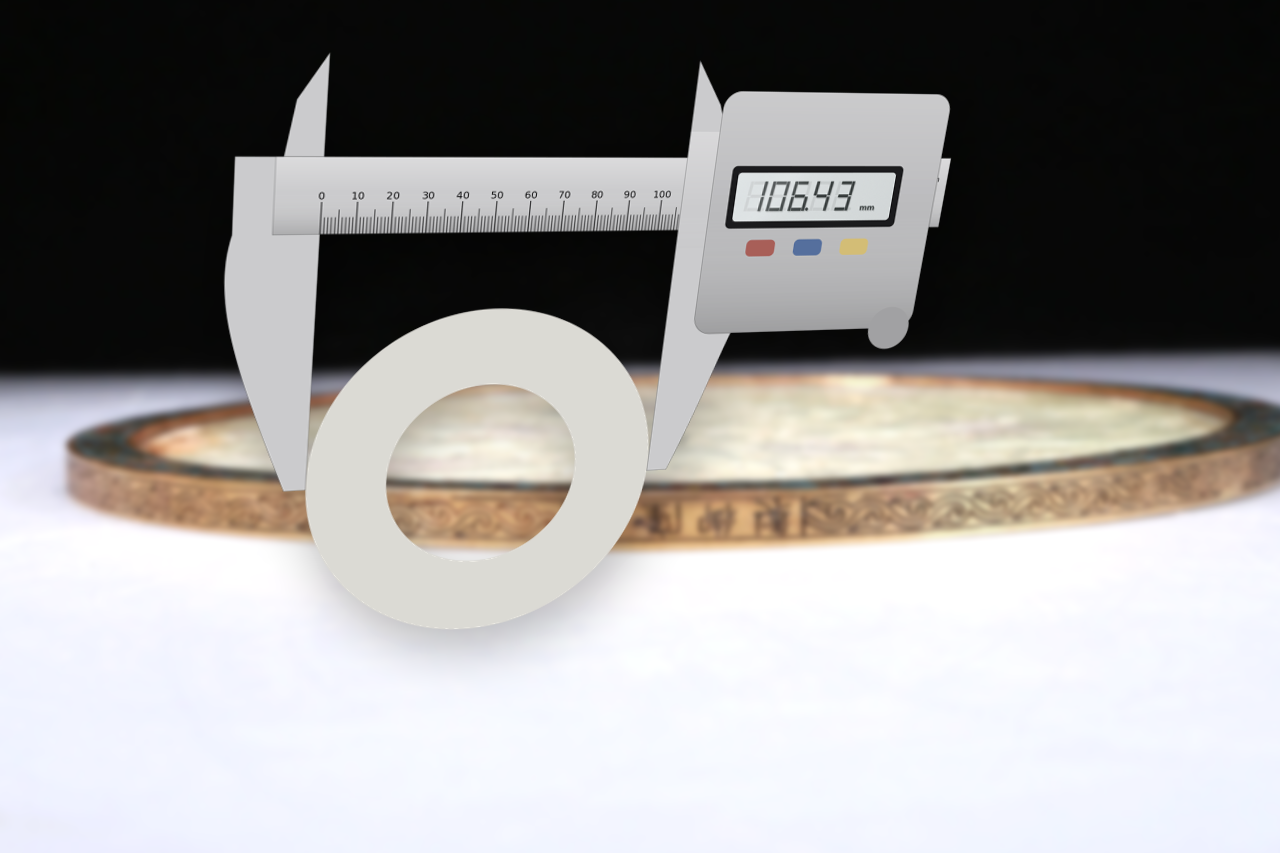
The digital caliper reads 106.43 mm
